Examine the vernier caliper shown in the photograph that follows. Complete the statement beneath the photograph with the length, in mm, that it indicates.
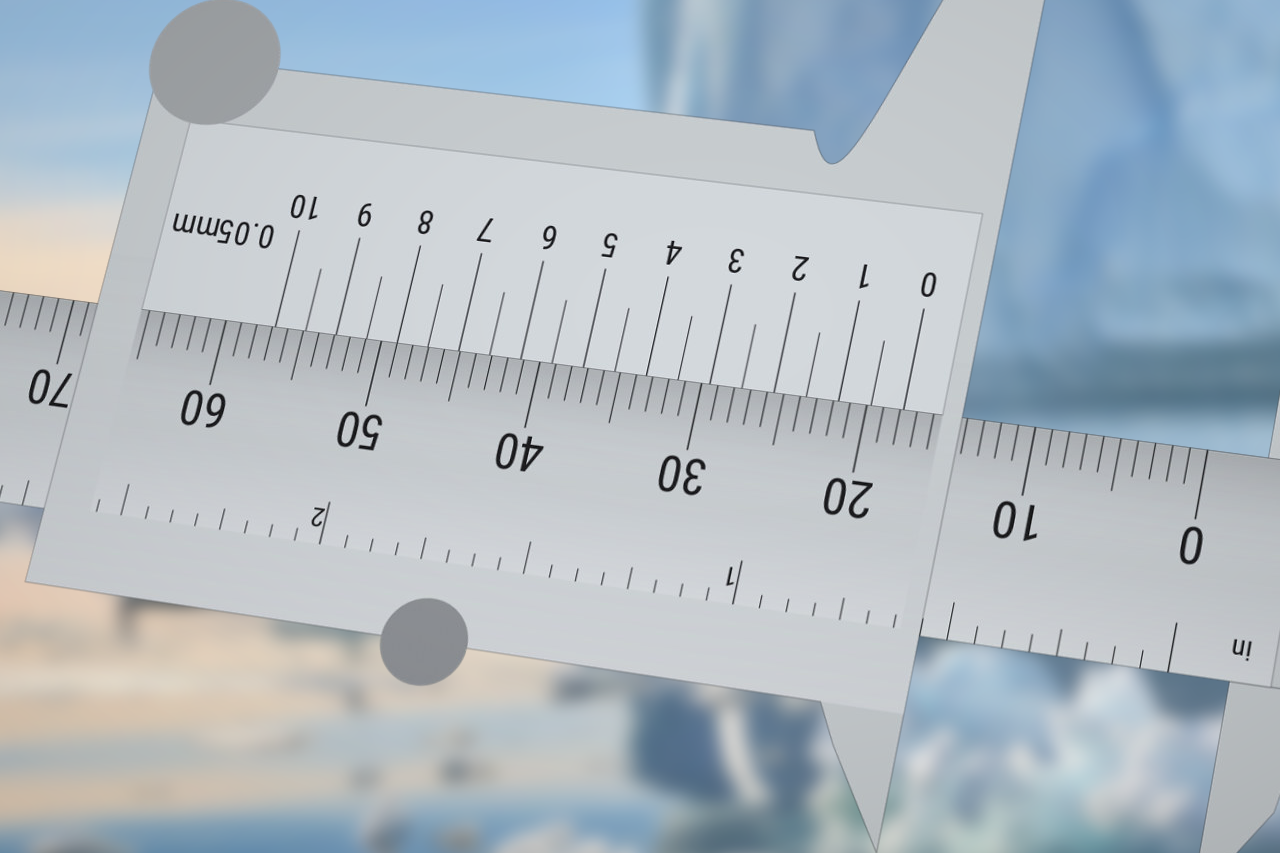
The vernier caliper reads 17.8 mm
